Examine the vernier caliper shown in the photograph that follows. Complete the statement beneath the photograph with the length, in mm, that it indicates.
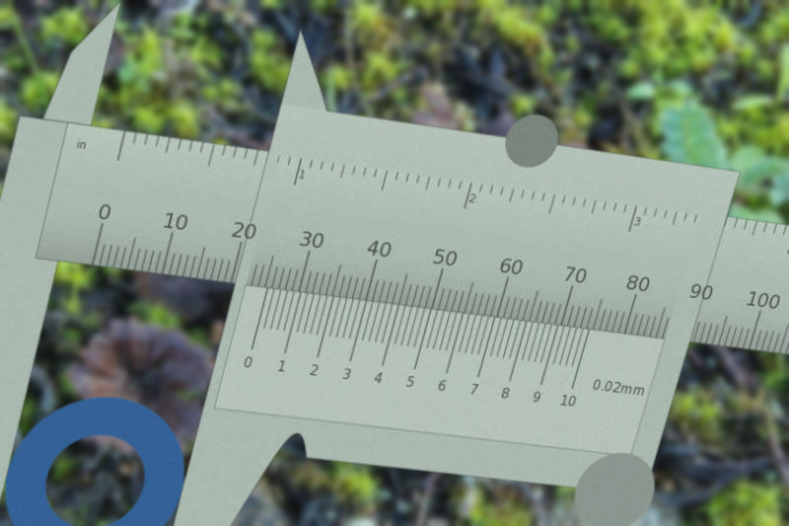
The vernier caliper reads 25.4 mm
